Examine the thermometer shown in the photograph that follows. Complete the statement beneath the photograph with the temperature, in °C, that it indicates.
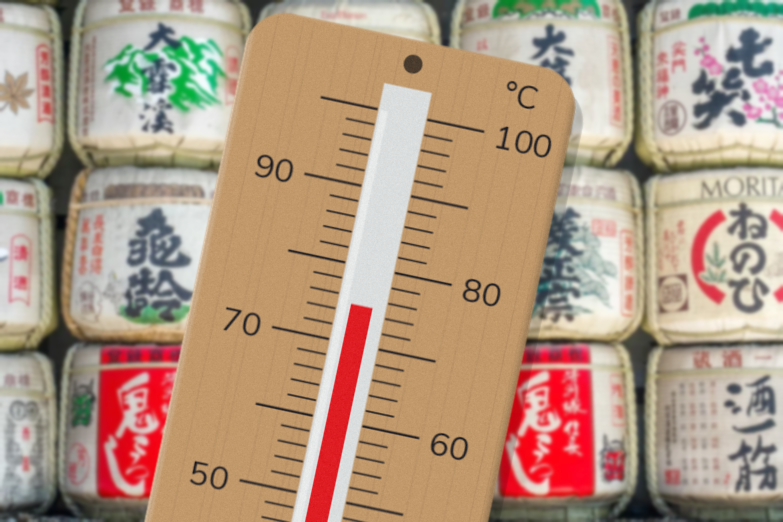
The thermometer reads 75 °C
